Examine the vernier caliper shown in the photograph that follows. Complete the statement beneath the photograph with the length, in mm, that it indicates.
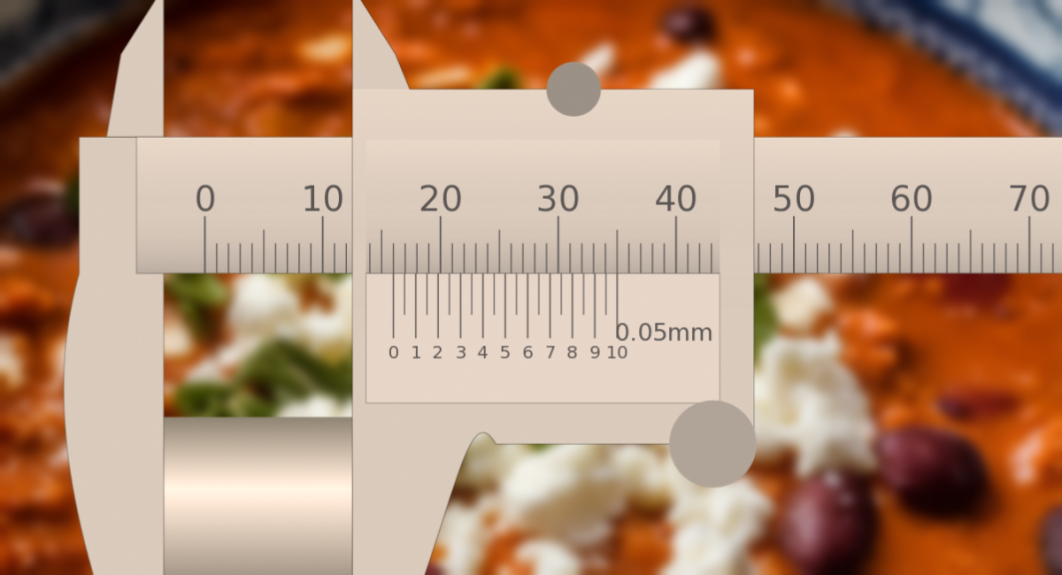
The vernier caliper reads 16.0 mm
